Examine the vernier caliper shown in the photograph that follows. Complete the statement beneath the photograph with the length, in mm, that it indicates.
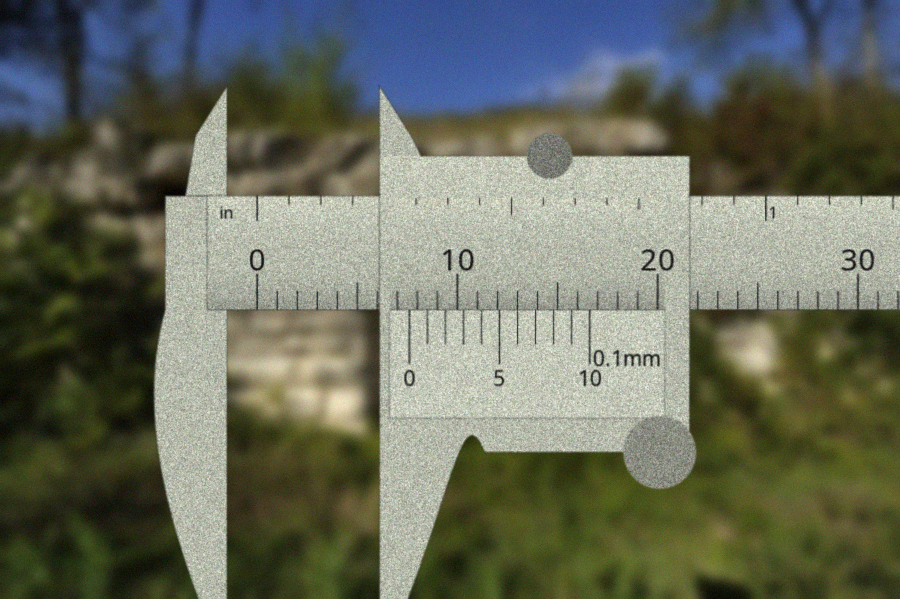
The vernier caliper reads 7.6 mm
